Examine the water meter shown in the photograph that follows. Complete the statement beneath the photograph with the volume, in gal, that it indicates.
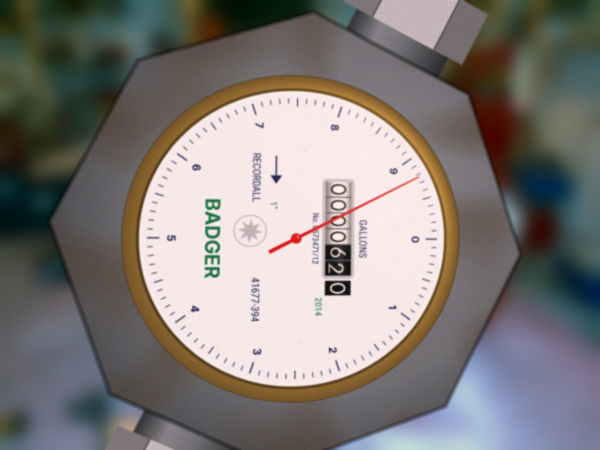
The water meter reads 619.2 gal
